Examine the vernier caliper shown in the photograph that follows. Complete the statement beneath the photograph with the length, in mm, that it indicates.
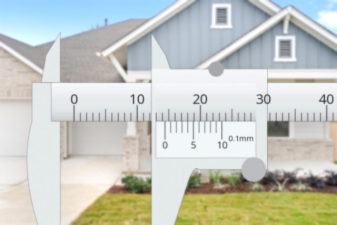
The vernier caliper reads 14.4 mm
